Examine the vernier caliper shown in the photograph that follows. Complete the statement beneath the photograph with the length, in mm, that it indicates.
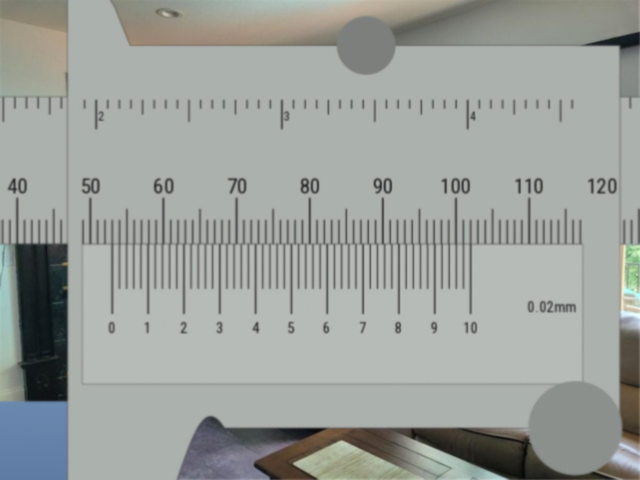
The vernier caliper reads 53.0 mm
